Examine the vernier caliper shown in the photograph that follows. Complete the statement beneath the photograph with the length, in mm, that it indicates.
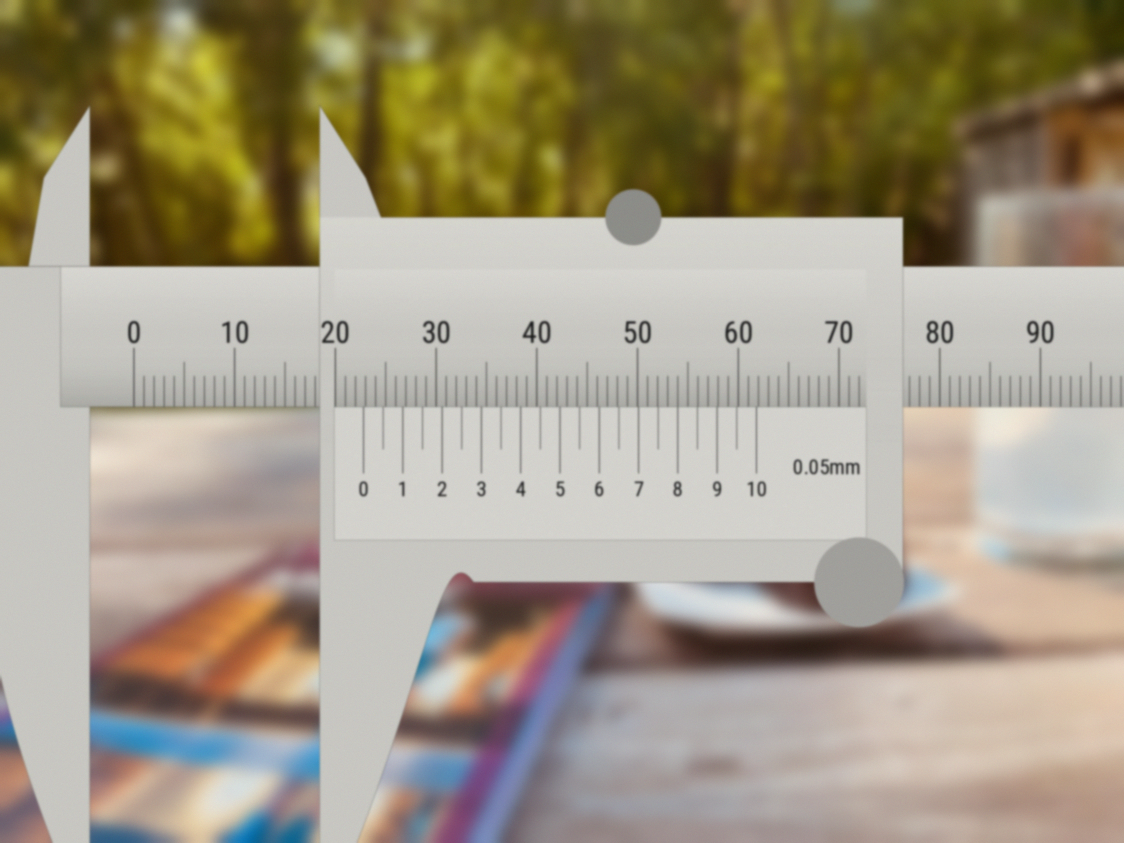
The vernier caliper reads 22.8 mm
